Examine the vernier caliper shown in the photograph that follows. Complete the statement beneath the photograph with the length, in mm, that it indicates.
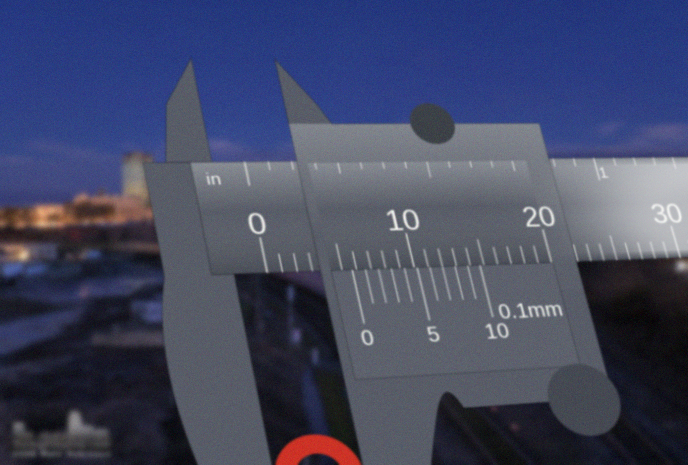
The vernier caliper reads 5.7 mm
